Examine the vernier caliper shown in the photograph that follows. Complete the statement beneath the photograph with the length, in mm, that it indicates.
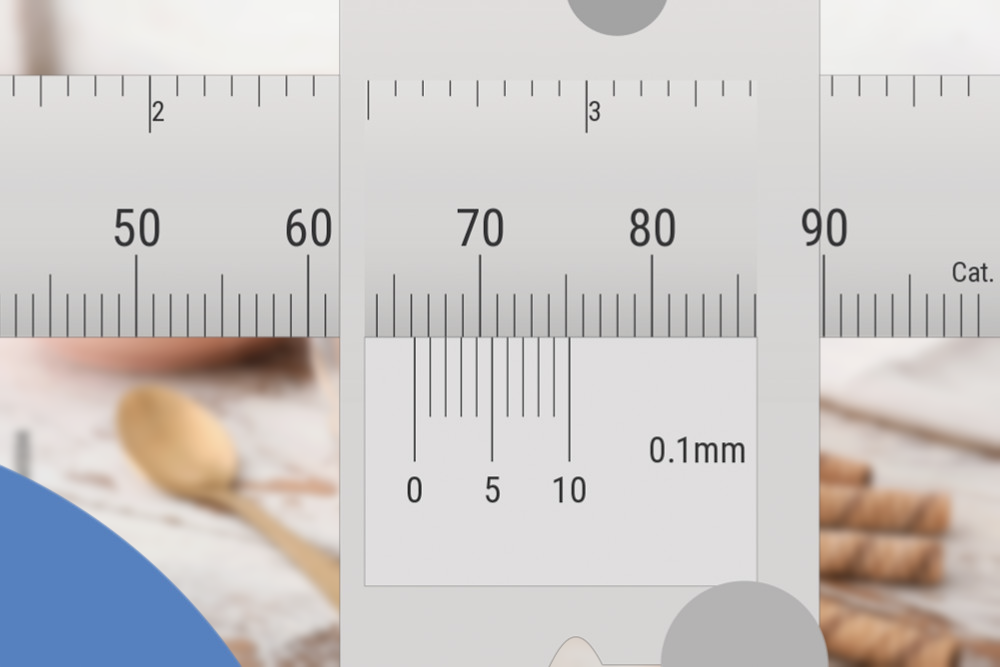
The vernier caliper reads 66.2 mm
